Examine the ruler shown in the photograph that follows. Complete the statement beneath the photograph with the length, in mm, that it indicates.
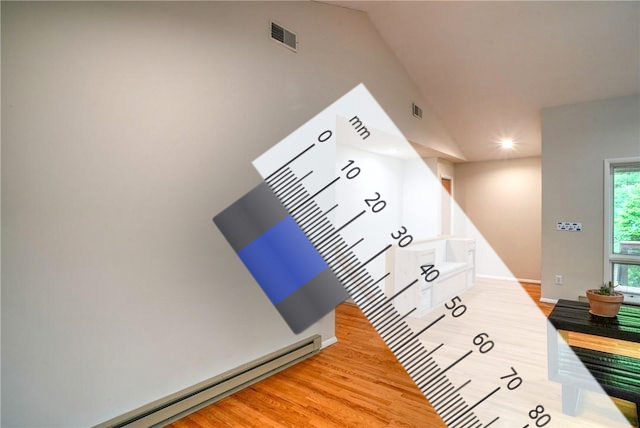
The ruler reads 34 mm
